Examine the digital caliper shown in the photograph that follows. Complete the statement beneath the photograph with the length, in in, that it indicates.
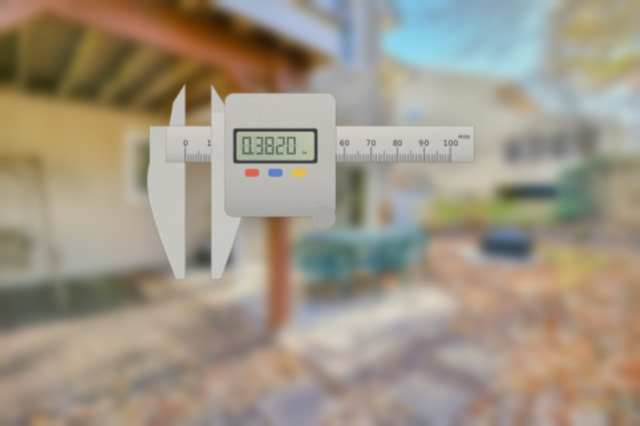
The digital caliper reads 0.3820 in
